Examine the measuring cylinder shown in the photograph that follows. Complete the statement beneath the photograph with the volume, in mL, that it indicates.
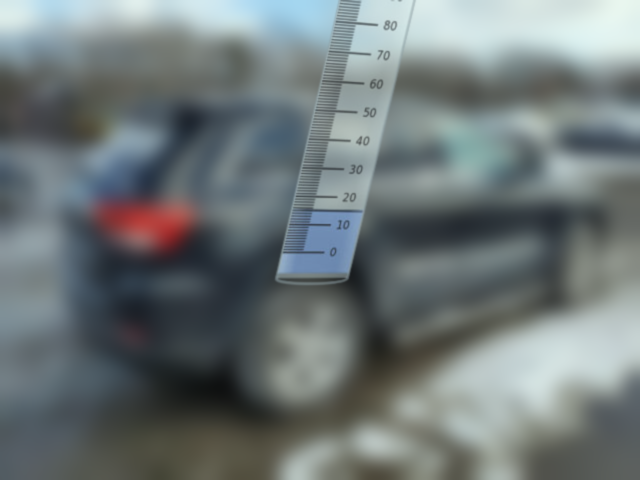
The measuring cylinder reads 15 mL
